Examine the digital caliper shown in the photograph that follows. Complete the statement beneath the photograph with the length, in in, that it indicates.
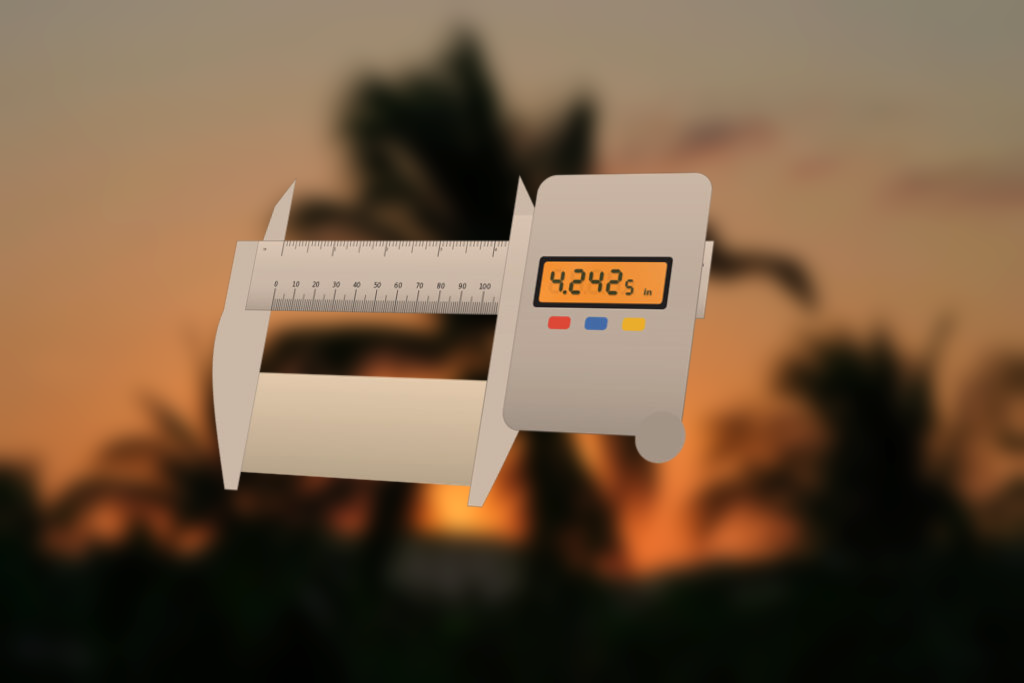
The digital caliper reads 4.2425 in
